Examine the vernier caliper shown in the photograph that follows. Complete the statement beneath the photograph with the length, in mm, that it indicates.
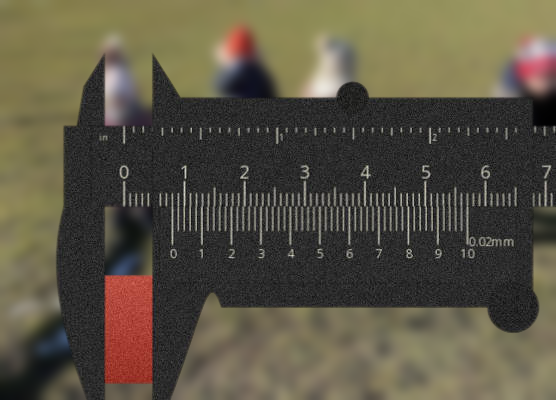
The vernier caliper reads 8.0 mm
